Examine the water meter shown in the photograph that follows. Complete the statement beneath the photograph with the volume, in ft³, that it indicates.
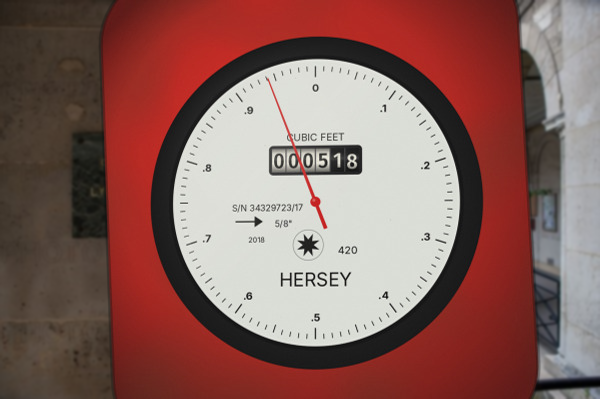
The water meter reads 517.94 ft³
